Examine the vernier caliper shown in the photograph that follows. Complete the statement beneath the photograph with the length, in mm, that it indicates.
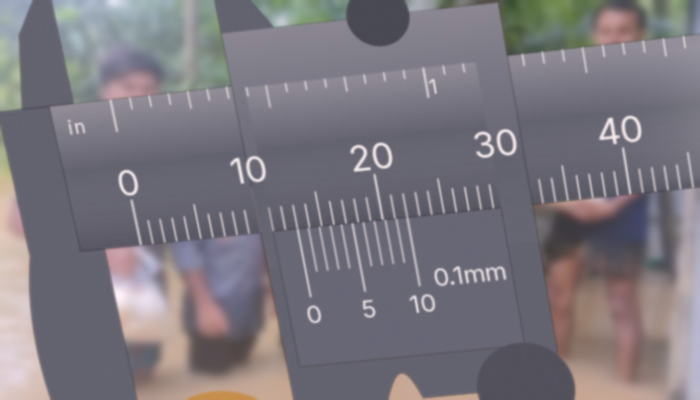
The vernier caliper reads 13.0 mm
